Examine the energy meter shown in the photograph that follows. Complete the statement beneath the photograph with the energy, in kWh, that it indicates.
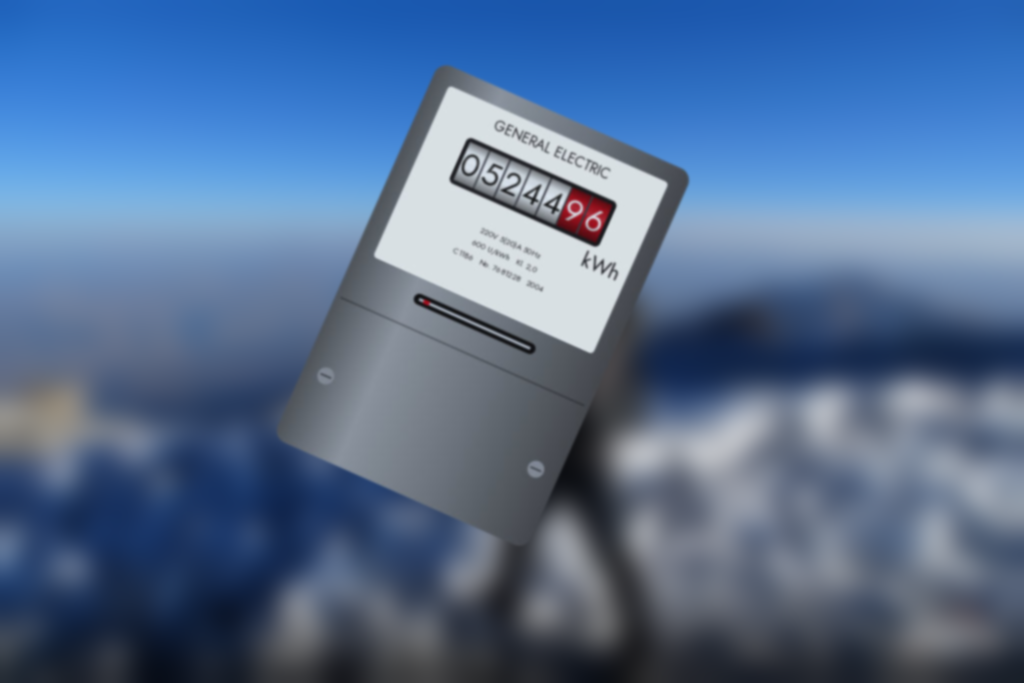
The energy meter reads 5244.96 kWh
